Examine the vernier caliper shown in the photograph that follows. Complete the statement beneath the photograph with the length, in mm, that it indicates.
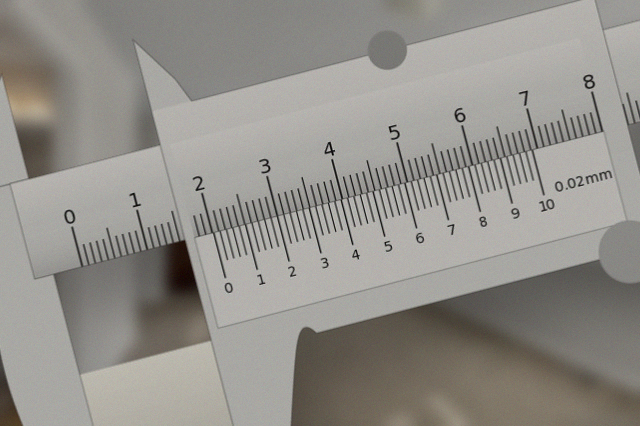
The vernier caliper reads 20.2 mm
